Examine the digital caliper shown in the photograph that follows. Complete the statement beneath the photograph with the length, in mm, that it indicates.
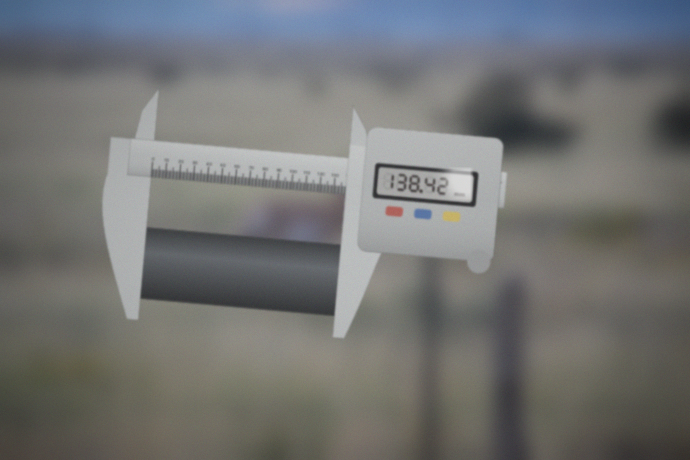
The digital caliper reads 138.42 mm
